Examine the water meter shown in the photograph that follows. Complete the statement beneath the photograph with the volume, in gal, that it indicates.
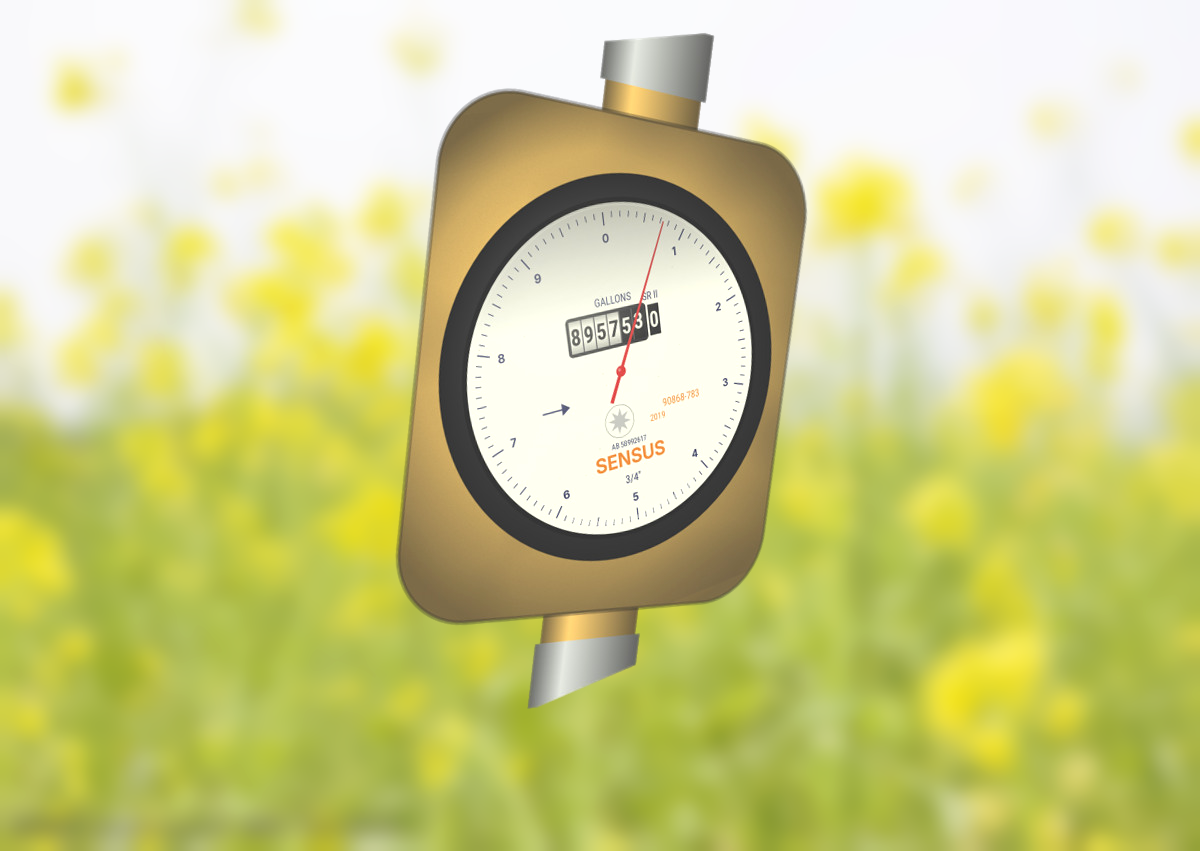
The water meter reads 8957530.7 gal
